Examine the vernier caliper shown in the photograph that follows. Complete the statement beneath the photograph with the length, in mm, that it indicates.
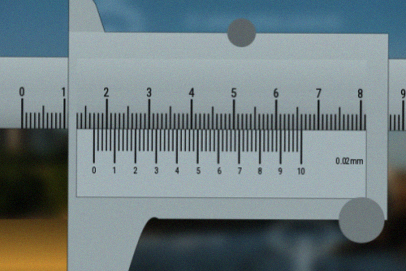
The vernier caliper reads 17.0 mm
